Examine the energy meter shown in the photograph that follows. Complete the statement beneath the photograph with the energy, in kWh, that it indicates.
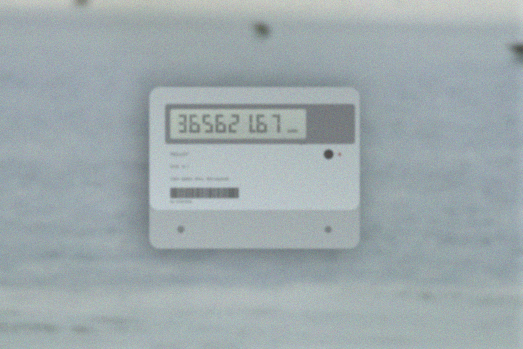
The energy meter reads 365621.67 kWh
